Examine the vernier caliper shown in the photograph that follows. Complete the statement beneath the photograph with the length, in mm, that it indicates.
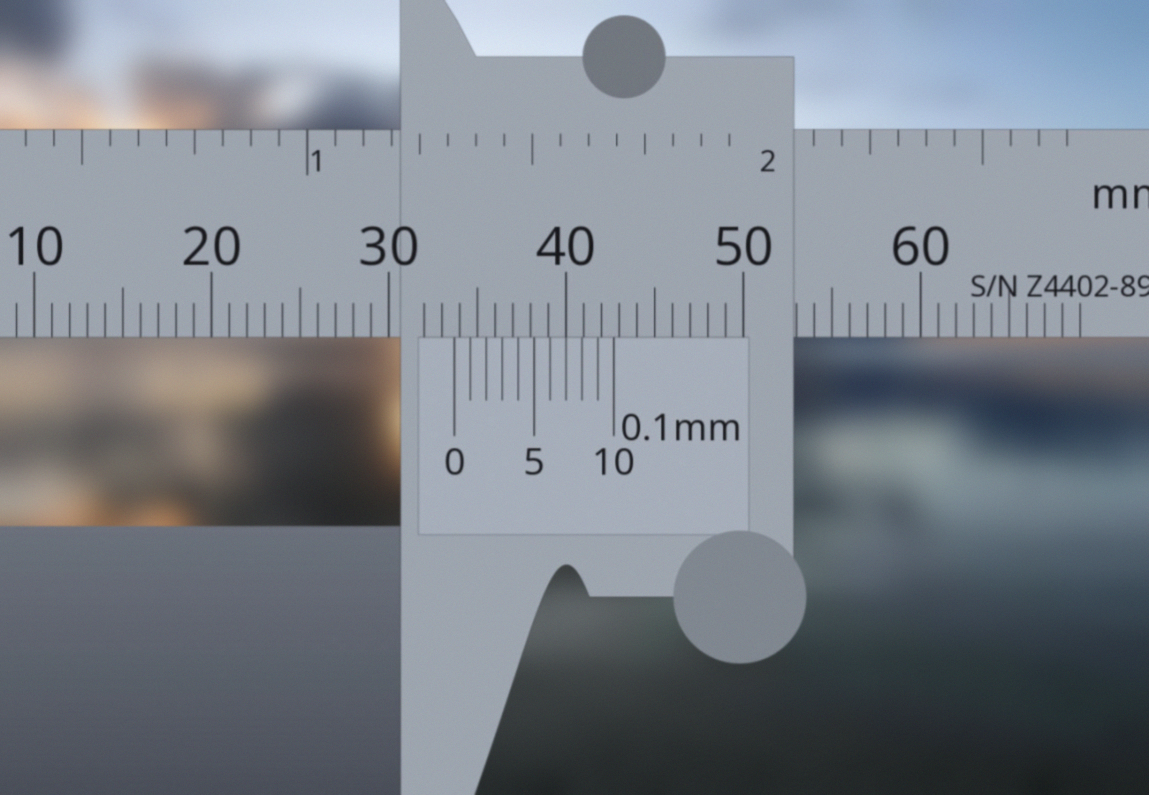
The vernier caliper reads 33.7 mm
